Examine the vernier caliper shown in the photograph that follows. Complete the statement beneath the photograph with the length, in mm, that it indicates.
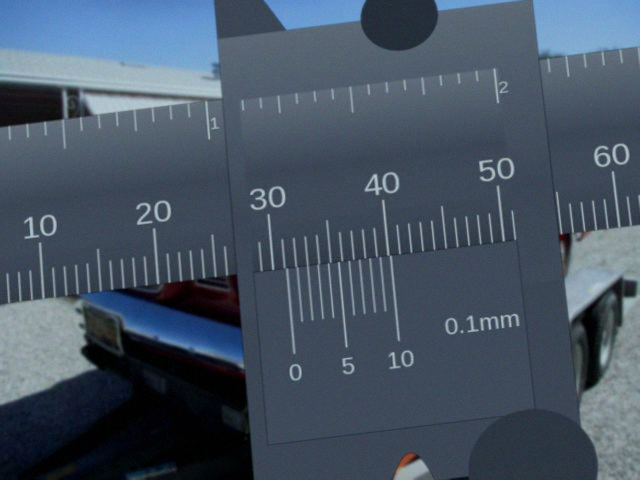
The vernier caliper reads 31.2 mm
